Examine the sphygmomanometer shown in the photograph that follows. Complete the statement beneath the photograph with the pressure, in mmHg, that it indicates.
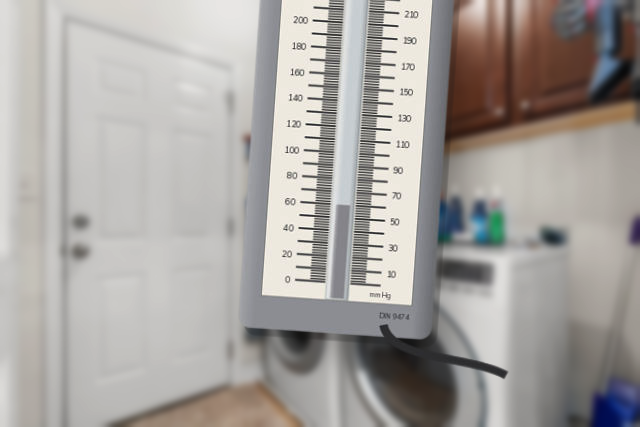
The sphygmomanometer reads 60 mmHg
